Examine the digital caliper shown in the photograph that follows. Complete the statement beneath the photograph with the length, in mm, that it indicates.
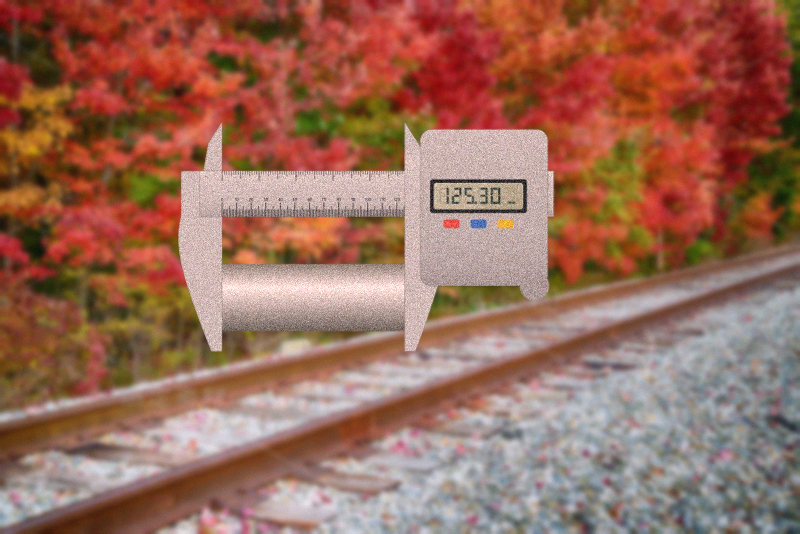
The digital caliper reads 125.30 mm
